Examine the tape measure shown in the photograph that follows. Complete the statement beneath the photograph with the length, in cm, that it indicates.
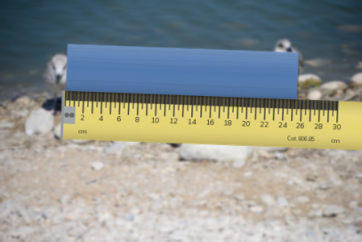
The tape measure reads 25.5 cm
